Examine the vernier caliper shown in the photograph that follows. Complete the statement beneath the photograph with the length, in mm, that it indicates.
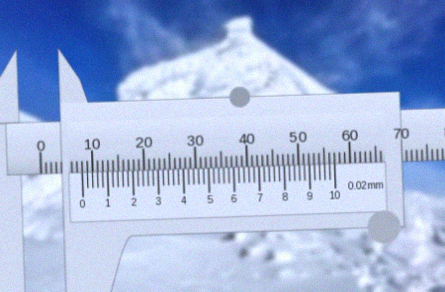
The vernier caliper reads 8.0 mm
